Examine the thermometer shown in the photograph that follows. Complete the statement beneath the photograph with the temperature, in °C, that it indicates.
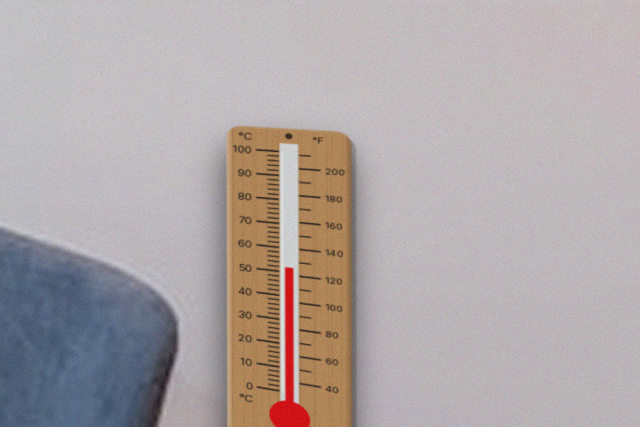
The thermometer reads 52 °C
